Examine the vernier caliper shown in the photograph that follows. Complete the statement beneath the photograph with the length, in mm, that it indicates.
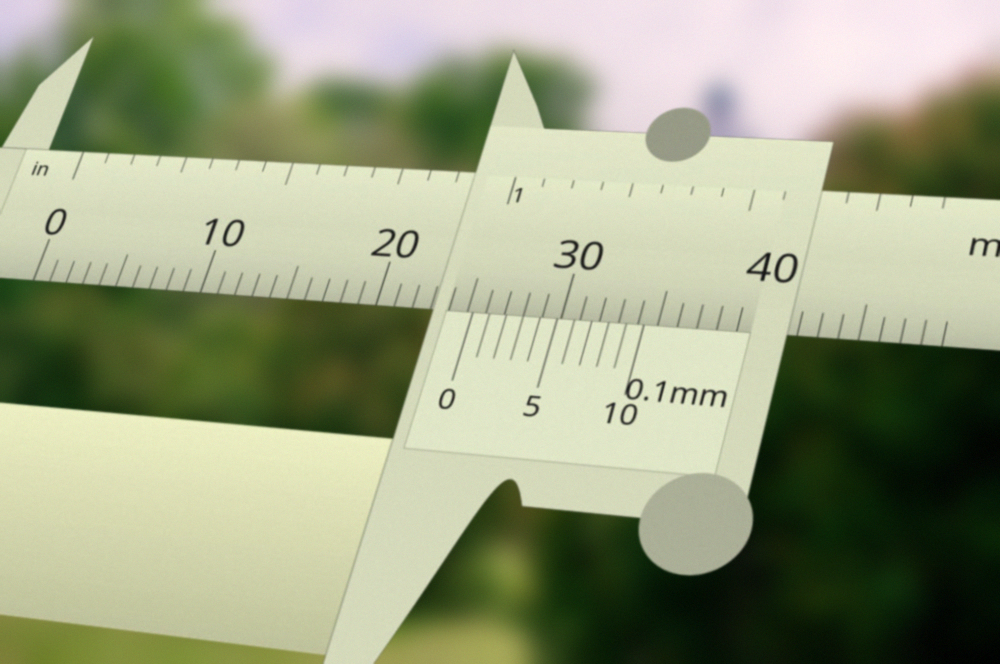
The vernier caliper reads 25.3 mm
